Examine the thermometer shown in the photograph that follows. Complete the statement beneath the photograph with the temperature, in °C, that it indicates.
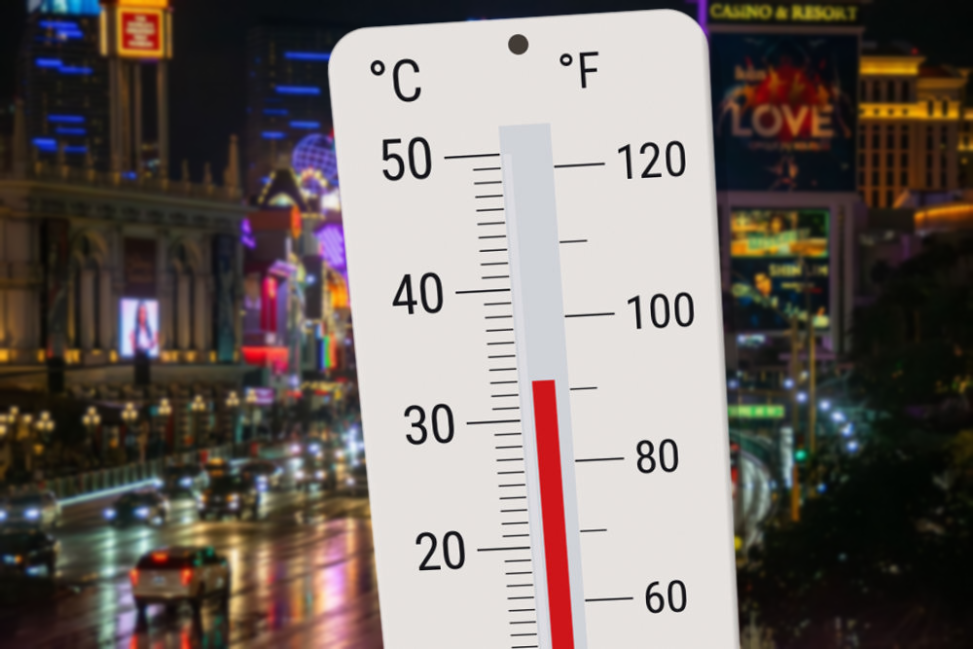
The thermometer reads 33 °C
